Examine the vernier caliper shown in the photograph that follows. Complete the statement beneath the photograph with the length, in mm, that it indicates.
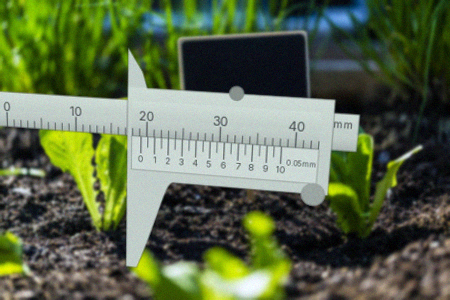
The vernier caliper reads 19.2 mm
